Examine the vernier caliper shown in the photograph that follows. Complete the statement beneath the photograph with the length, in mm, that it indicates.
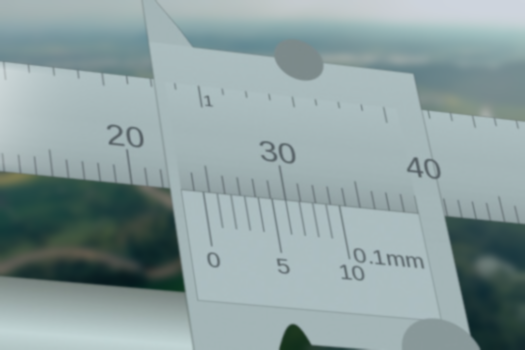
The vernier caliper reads 24.6 mm
